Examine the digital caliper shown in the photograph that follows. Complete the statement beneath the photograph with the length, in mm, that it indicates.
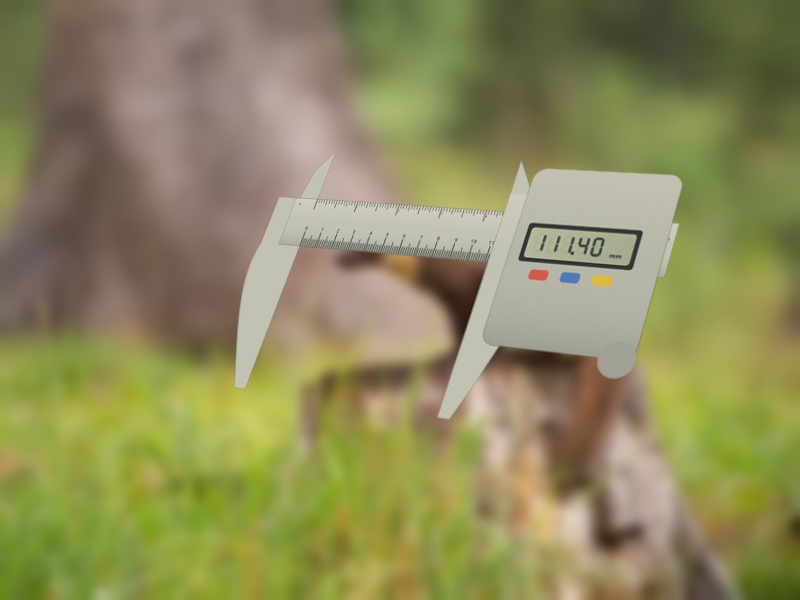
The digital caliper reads 111.40 mm
